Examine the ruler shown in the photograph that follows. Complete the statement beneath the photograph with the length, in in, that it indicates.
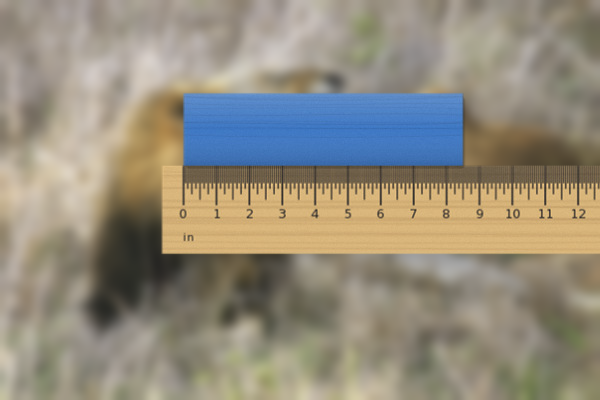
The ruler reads 8.5 in
